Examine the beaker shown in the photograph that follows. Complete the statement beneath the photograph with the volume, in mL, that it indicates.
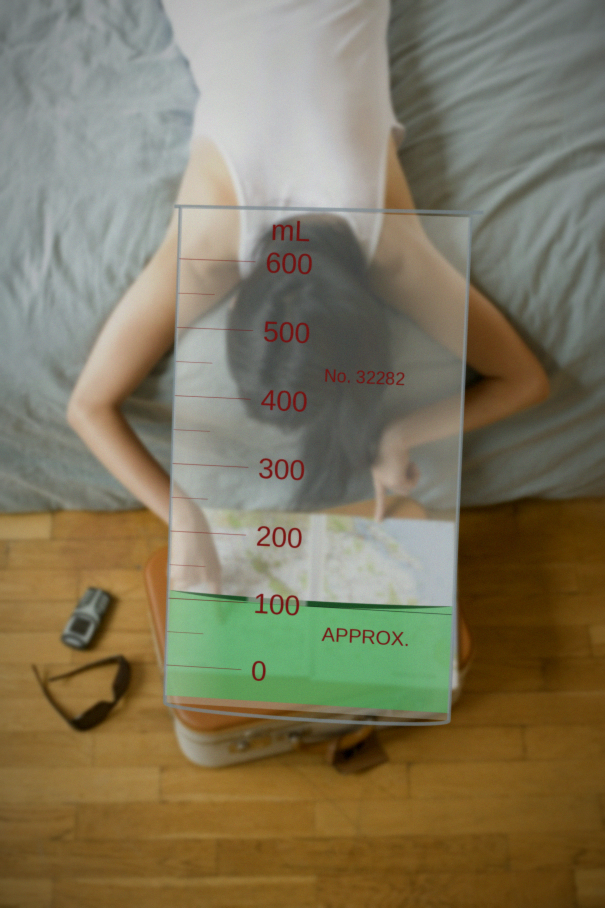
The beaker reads 100 mL
